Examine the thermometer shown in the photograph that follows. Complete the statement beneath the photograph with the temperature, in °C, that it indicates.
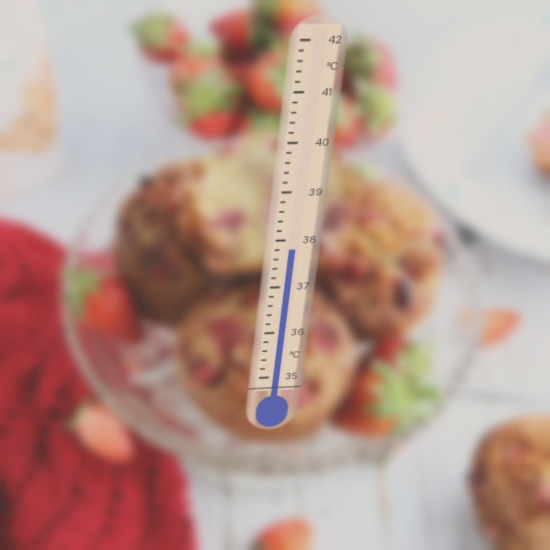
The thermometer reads 37.8 °C
